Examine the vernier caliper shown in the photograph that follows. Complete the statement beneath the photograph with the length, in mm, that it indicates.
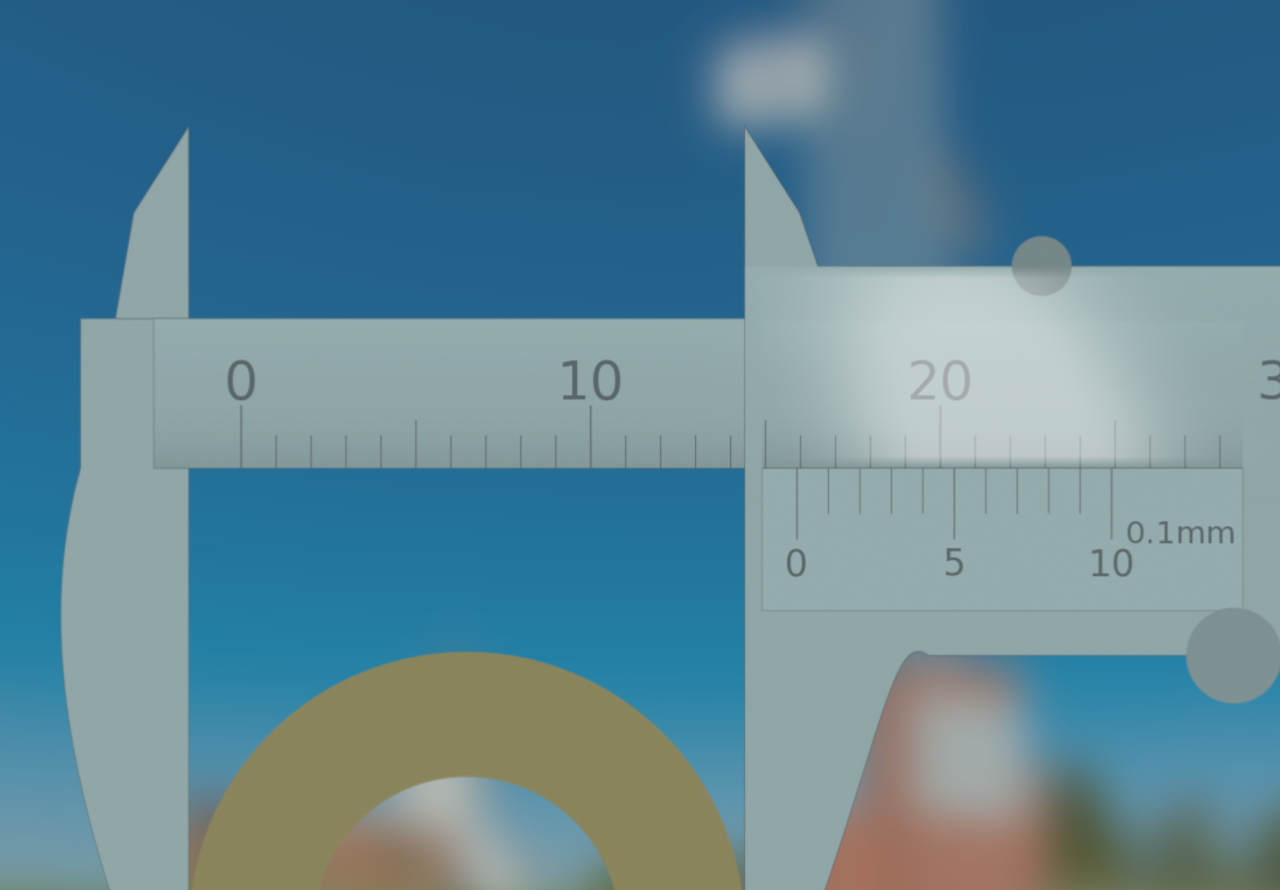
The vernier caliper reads 15.9 mm
